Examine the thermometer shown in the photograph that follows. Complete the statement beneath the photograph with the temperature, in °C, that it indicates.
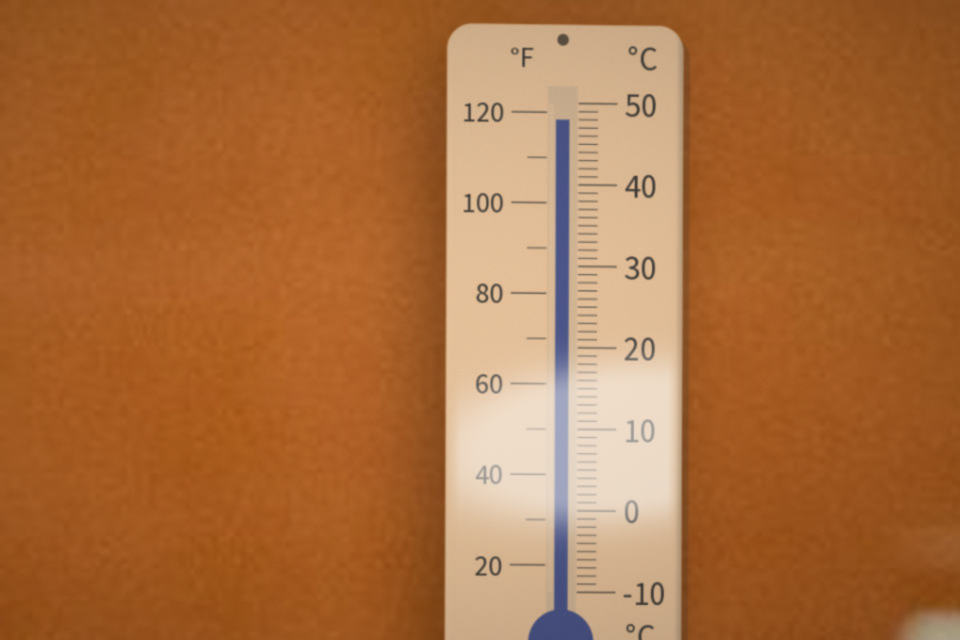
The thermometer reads 48 °C
